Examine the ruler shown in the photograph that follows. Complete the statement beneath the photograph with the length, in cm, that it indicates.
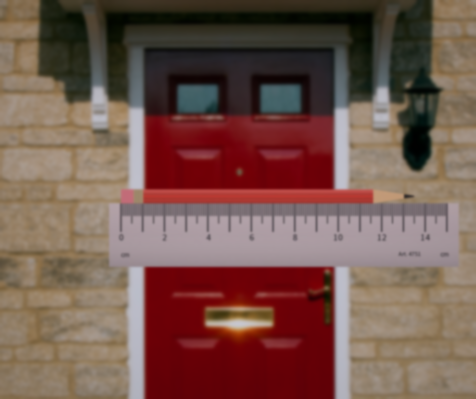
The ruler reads 13.5 cm
